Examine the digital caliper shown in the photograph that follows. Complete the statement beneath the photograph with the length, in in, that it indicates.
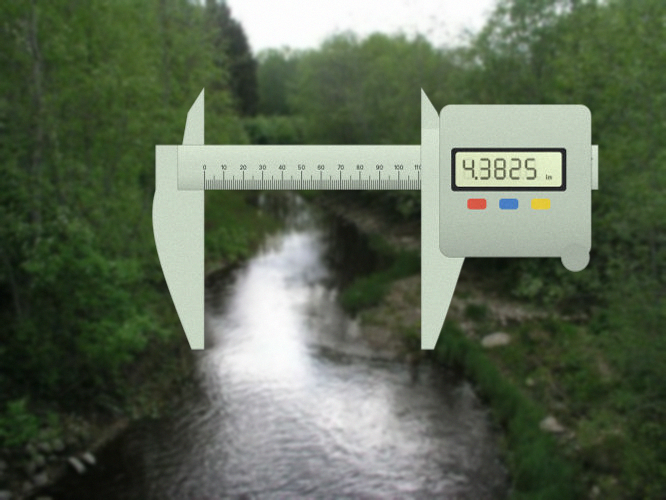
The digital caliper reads 4.3825 in
